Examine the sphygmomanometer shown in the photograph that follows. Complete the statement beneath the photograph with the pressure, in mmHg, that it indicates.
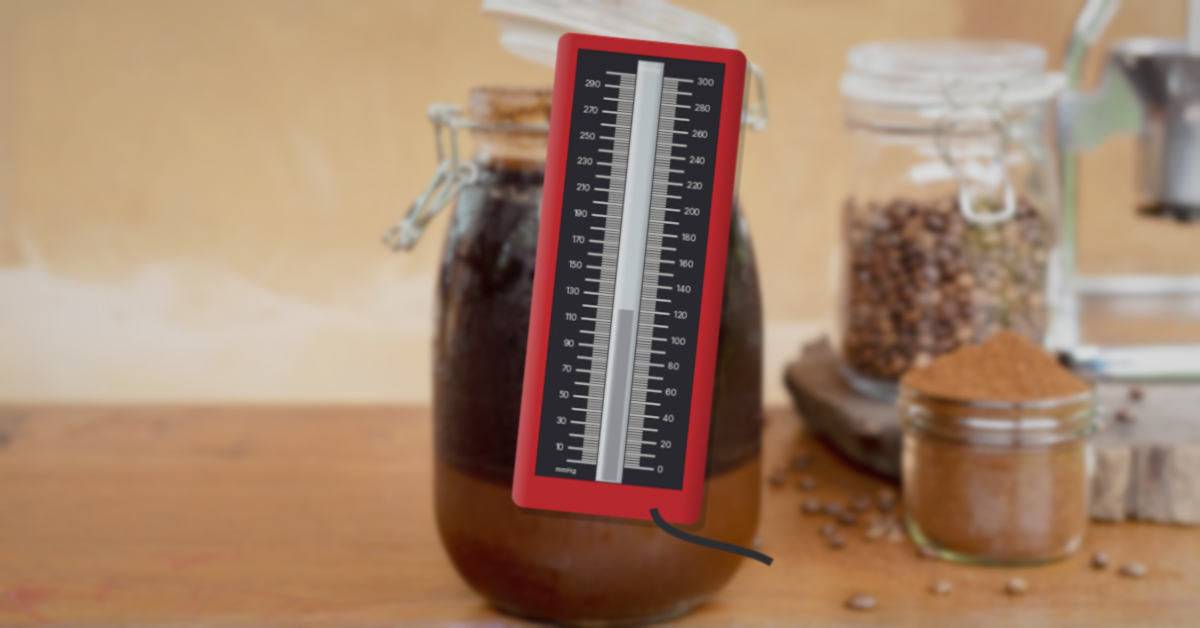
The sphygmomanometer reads 120 mmHg
